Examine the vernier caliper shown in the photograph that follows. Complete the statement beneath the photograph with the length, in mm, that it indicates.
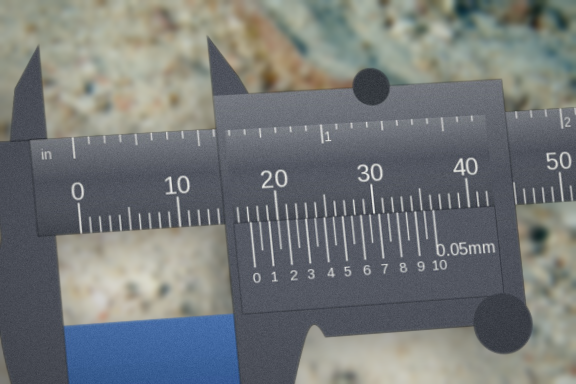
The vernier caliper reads 17.2 mm
